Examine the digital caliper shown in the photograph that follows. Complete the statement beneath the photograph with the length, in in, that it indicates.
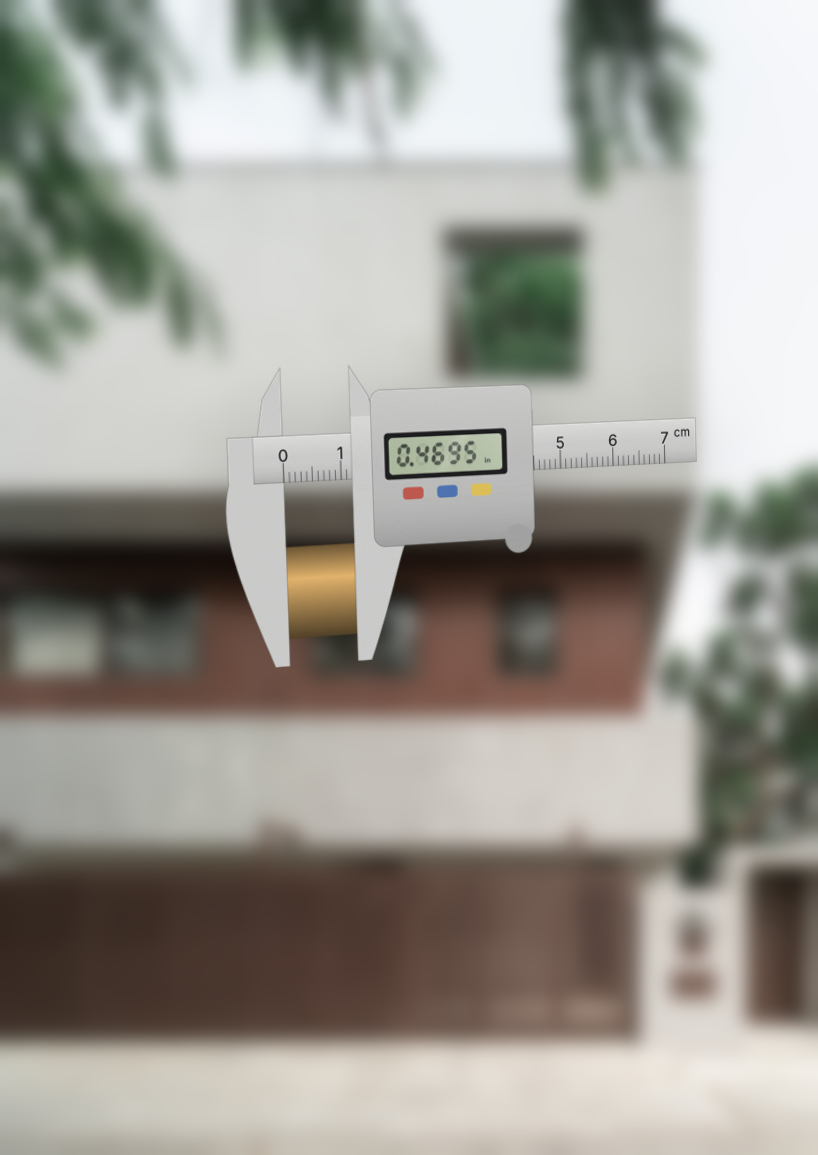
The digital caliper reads 0.4695 in
